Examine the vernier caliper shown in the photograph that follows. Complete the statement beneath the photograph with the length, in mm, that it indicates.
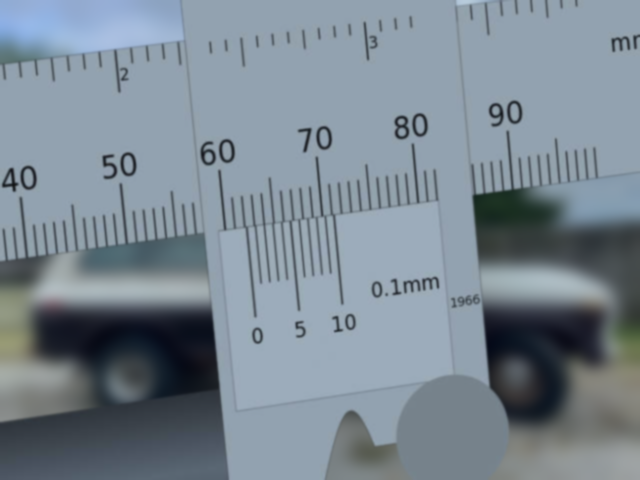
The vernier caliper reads 62.2 mm
